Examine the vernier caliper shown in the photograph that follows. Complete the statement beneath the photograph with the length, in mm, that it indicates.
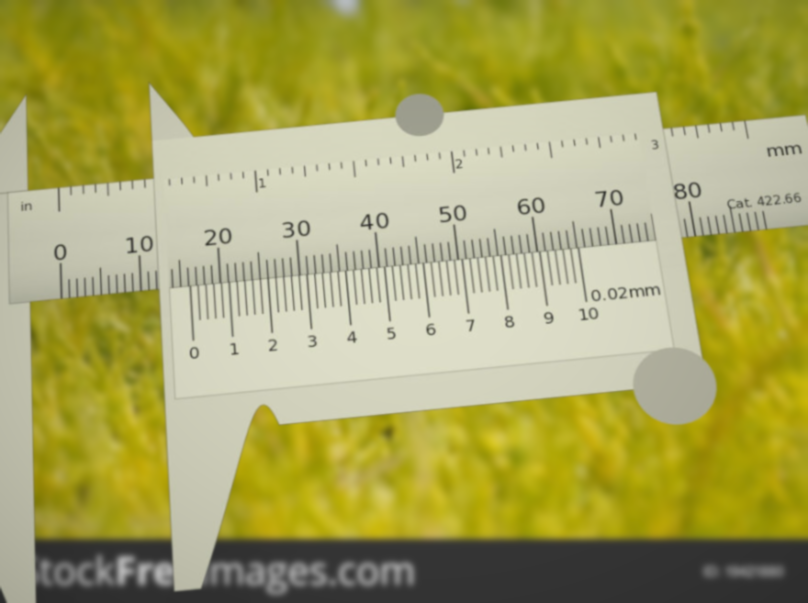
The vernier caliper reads 16.2 mm
